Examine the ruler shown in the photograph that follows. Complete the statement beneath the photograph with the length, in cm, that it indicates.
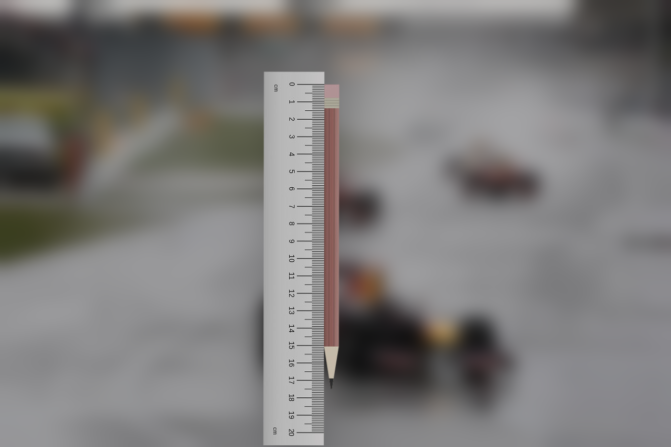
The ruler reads 17.5 cm
